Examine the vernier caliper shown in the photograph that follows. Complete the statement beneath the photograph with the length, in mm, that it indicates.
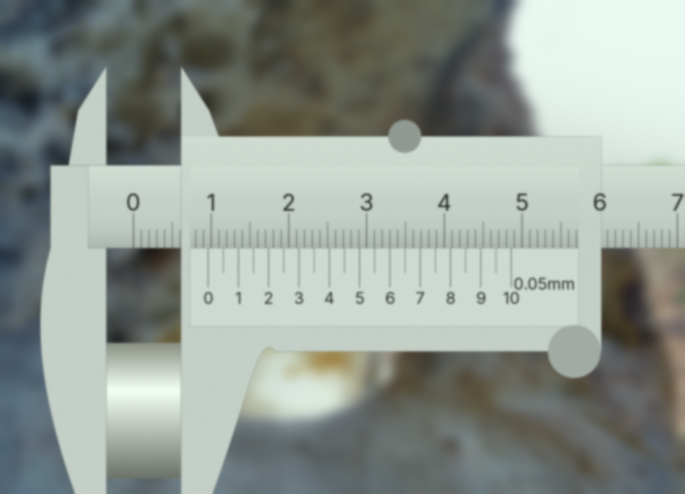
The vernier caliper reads 9.6 mm
